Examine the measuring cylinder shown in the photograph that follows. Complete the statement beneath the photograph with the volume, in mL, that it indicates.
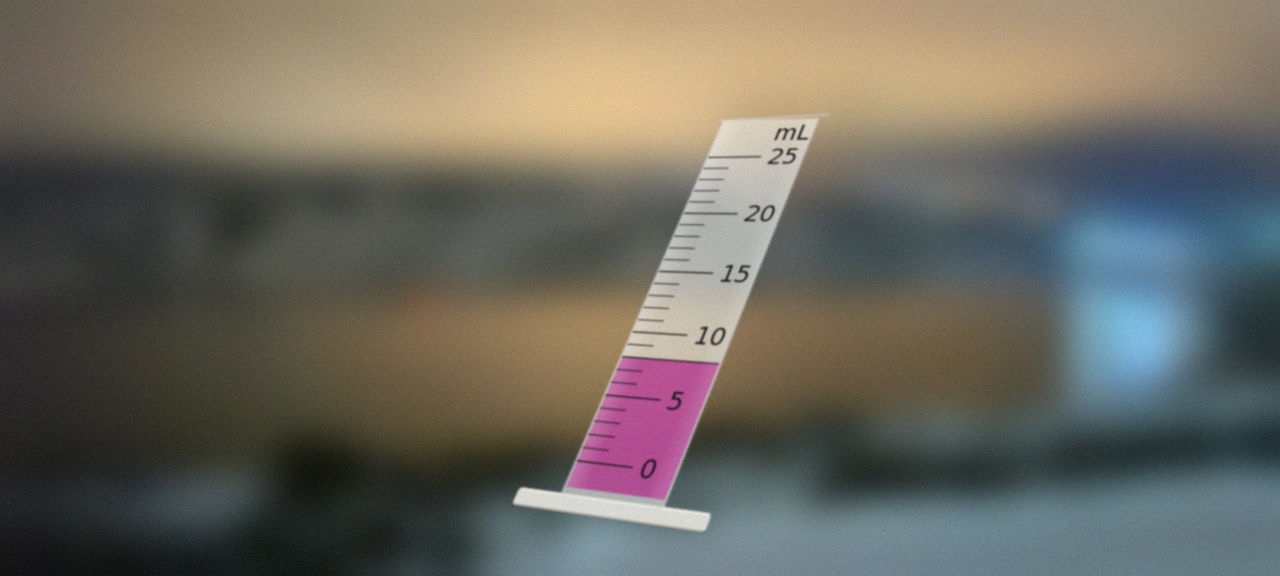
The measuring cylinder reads 8 mL
